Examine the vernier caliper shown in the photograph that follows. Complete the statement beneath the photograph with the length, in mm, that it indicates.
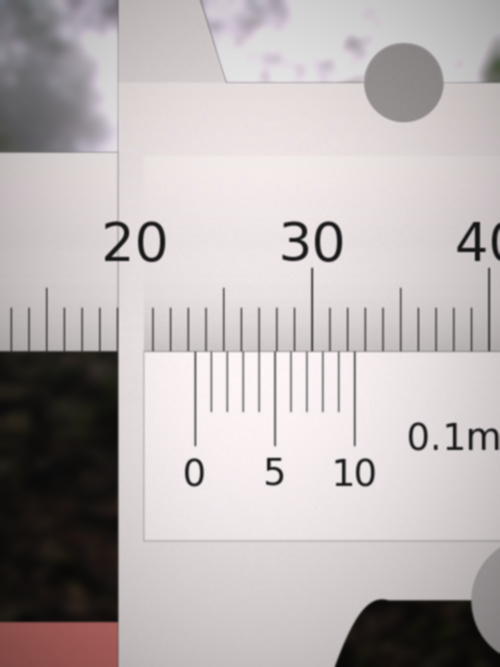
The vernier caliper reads 23.4 mm
